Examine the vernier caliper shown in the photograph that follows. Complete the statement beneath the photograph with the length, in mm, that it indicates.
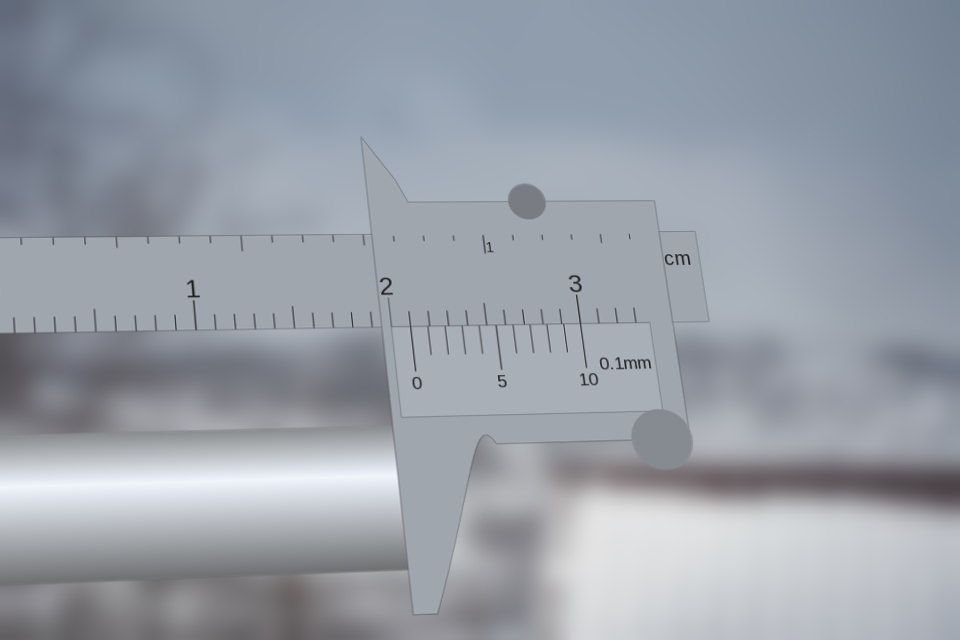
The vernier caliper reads 21.0 mm
